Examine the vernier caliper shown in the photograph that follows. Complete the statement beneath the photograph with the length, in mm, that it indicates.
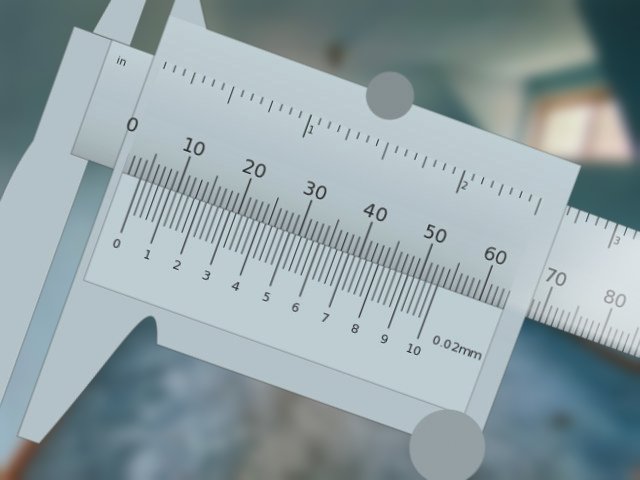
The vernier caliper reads 4.0 mm
